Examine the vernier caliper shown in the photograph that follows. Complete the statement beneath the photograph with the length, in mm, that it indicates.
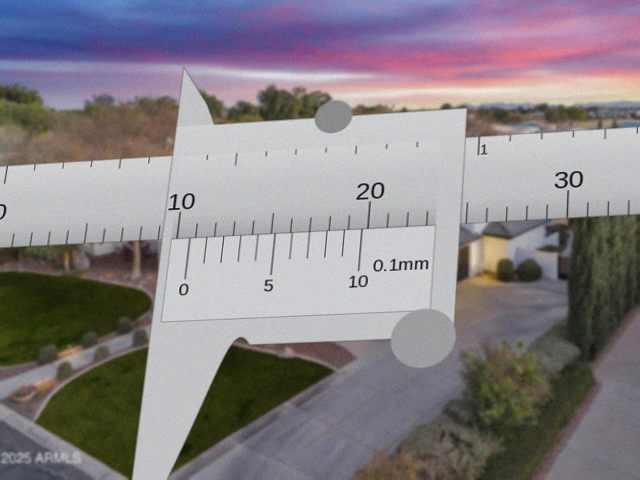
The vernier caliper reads 10.7 mm
